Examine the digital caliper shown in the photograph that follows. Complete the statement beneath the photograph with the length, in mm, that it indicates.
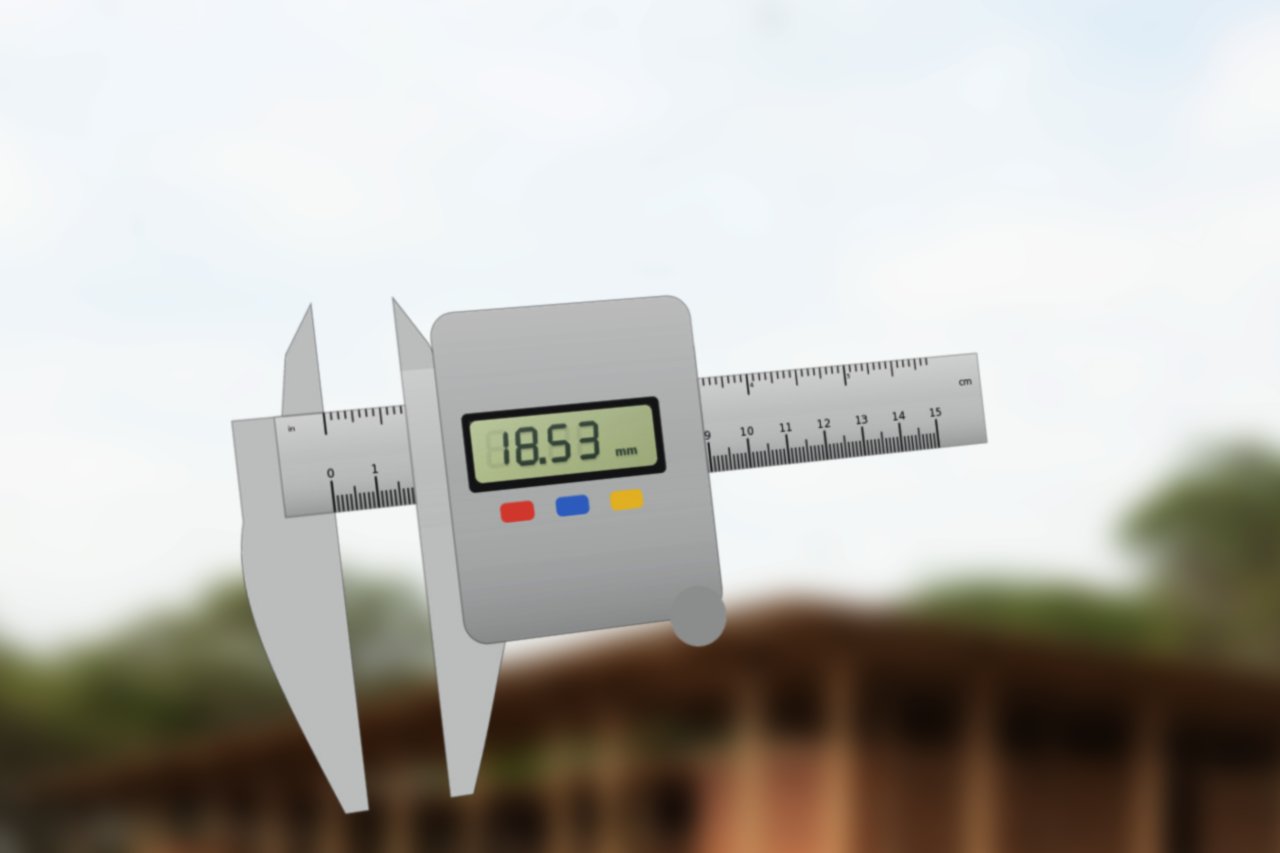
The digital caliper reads 18.53 mm
